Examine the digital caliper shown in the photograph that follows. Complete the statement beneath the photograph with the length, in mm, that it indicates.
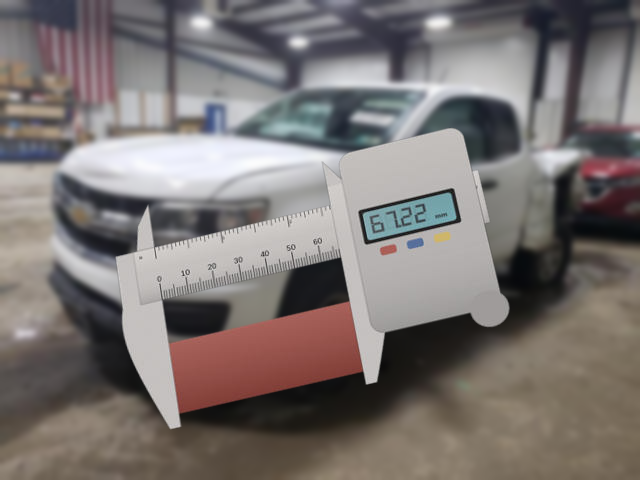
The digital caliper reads 67.22 mm
